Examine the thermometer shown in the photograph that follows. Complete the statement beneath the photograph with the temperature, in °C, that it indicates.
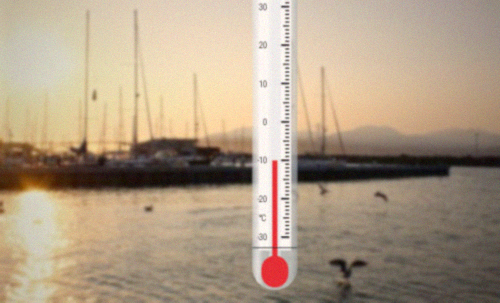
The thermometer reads -10 °C
